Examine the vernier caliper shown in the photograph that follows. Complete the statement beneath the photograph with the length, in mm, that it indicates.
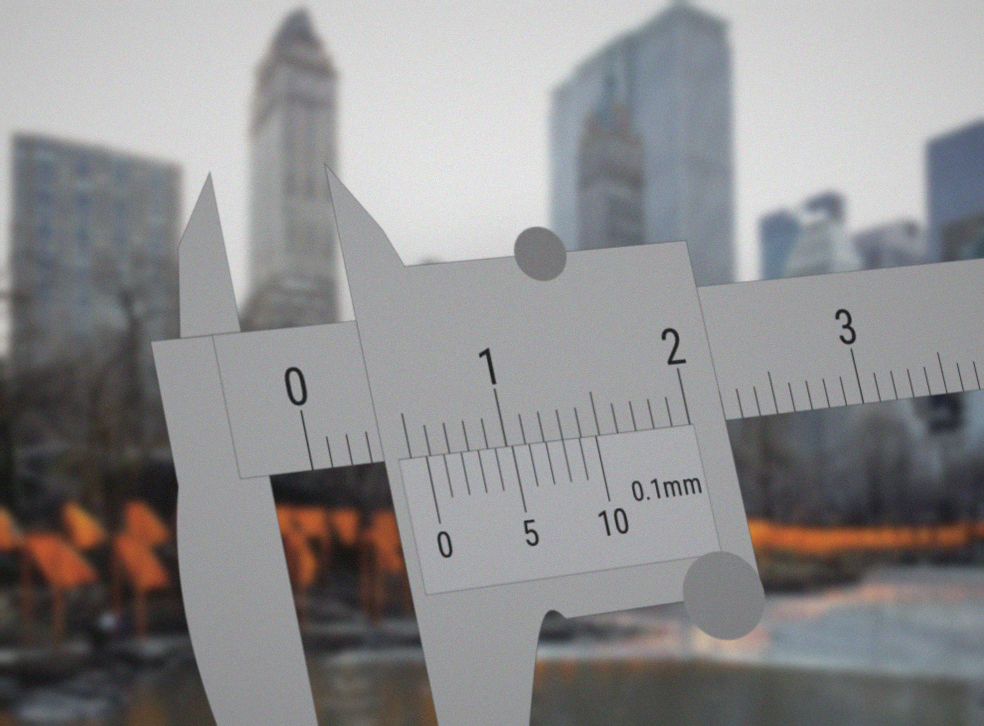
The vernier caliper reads 5.8 mm
